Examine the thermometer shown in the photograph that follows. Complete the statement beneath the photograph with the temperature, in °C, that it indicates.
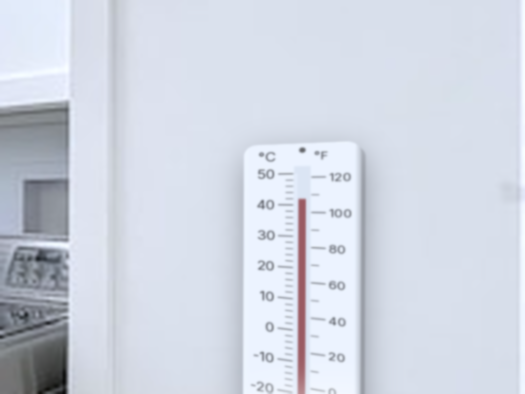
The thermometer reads 42 °C
